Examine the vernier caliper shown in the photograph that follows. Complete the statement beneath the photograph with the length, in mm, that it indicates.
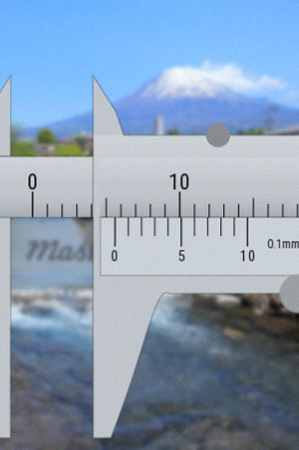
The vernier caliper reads 5.6 mm
